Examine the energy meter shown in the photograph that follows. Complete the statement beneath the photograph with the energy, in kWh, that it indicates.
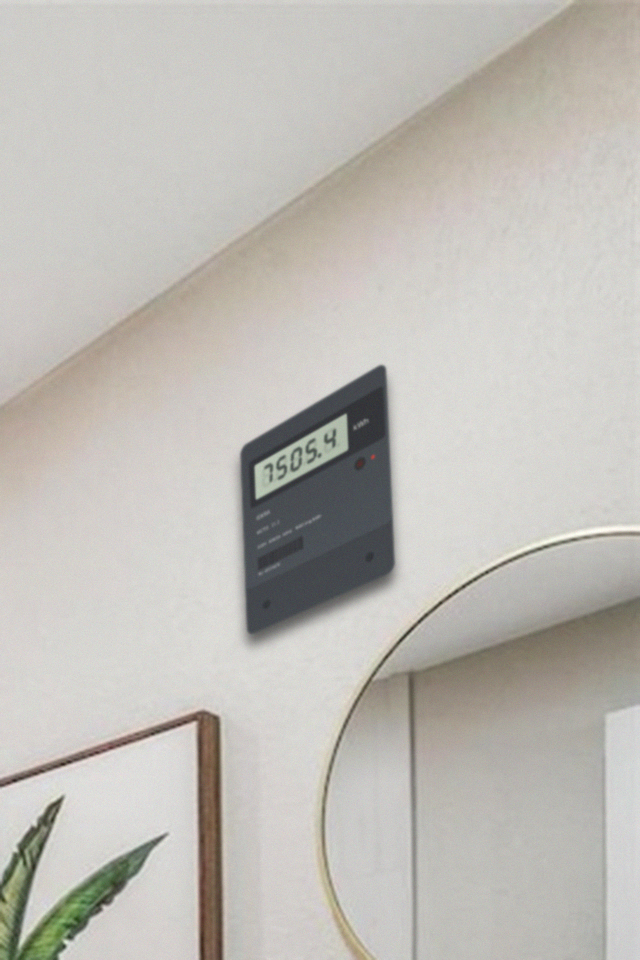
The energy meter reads 7505.4 kWh
